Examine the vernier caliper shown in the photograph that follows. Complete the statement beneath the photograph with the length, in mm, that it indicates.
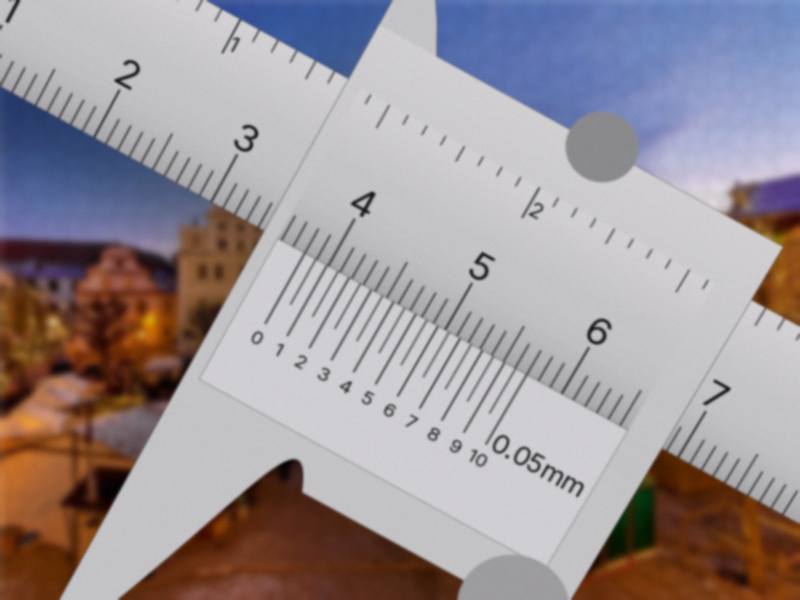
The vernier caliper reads 38.0 mm
